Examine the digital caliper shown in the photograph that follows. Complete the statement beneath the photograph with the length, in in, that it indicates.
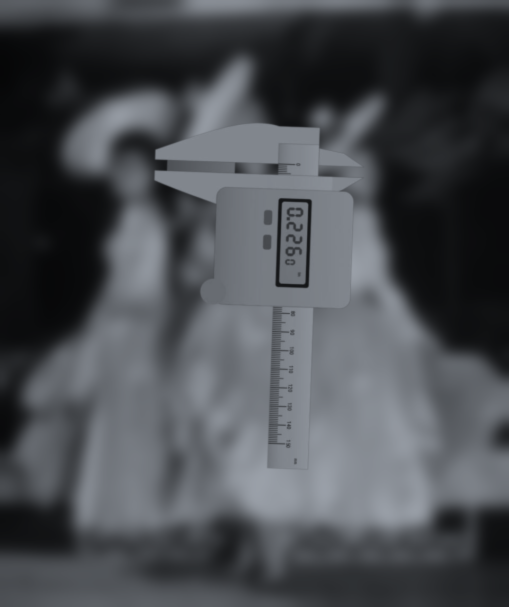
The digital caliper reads 0.2260 in
